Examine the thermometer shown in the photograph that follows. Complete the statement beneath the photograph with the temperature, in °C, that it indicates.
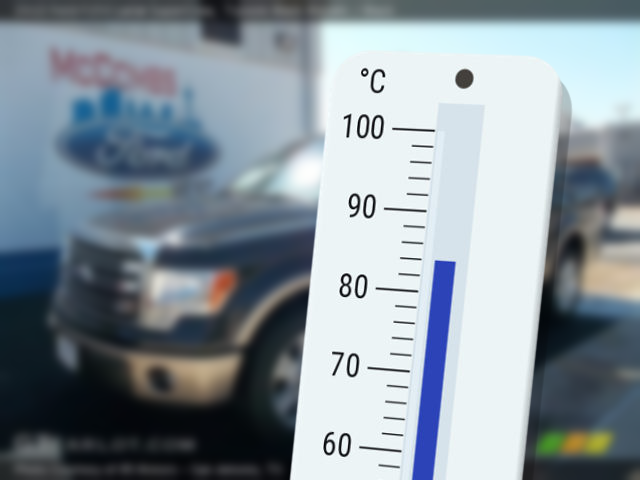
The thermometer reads 84 °C
